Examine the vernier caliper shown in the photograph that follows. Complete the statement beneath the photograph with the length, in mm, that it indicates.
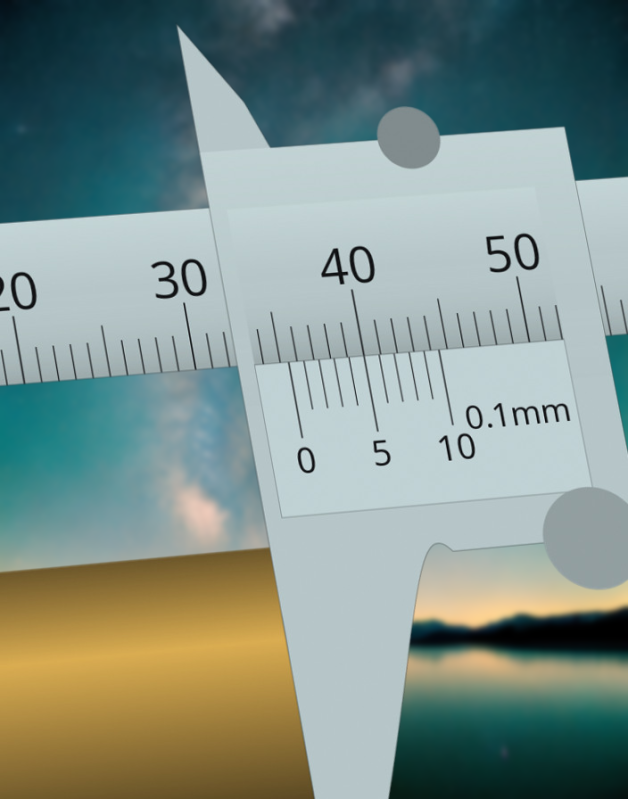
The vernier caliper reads 35.5 mm
